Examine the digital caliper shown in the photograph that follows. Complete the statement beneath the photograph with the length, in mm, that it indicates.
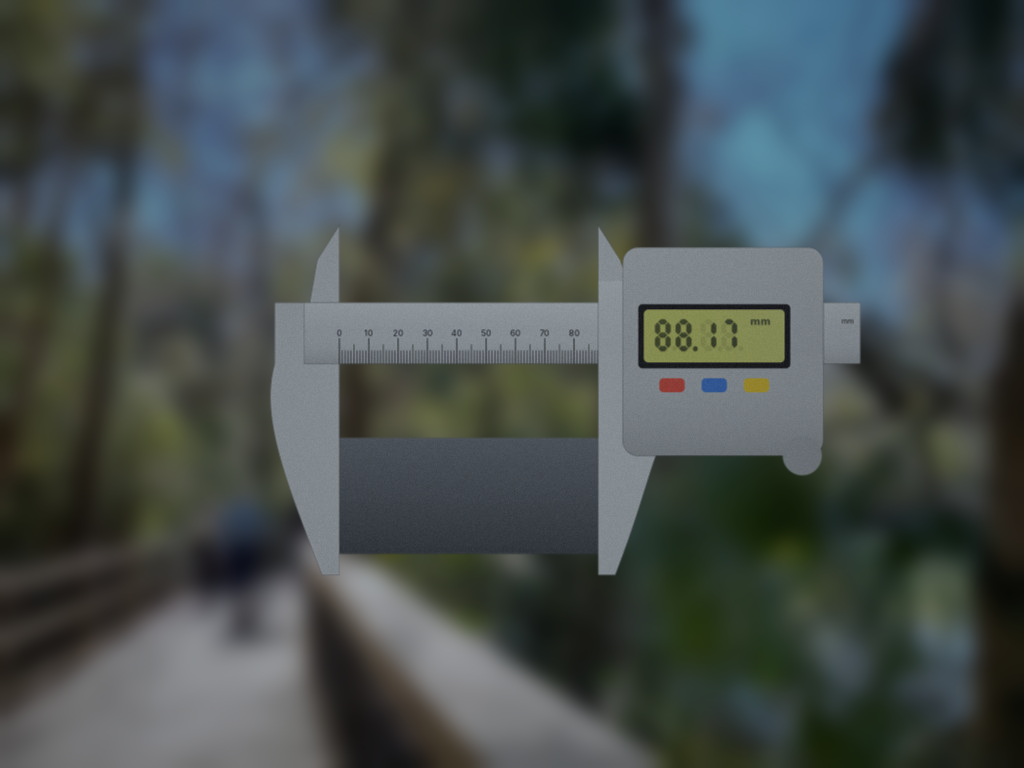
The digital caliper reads 88.17 mm
